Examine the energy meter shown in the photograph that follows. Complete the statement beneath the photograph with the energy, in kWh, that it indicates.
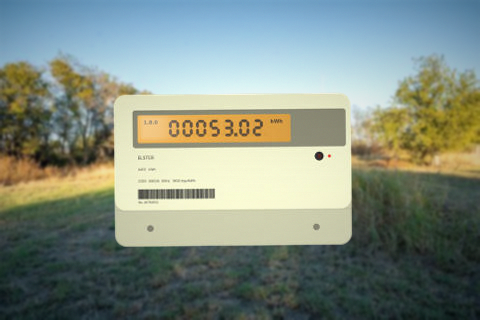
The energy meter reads 53.02 kWh
